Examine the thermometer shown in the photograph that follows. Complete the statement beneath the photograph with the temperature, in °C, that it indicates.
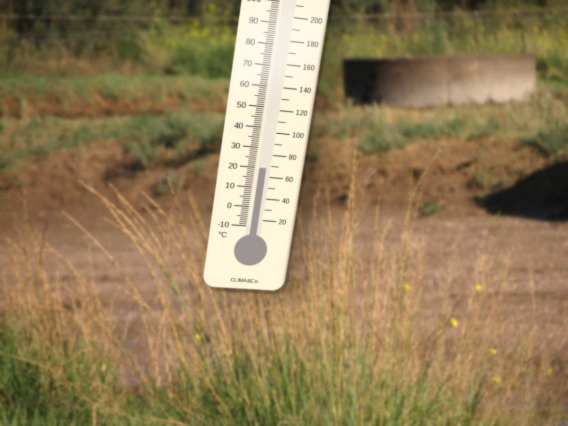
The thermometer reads 20 °C
